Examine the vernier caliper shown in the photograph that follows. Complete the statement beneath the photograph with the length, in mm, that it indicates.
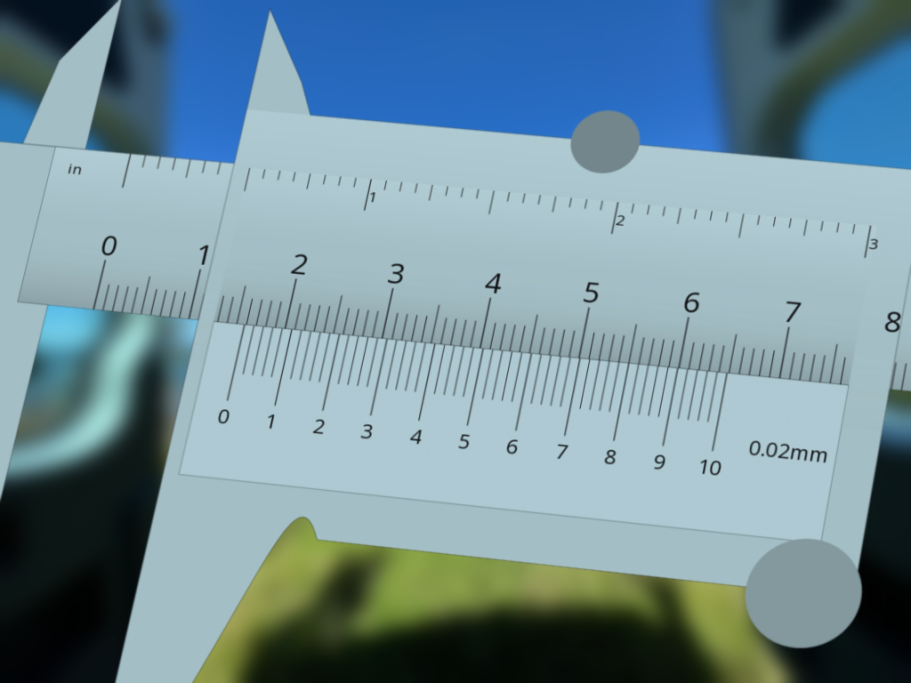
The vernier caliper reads 15.8 mm
